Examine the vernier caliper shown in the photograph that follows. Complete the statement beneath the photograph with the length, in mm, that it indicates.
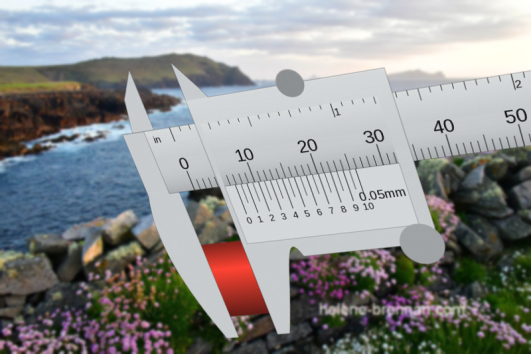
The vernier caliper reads 6.8 mm
